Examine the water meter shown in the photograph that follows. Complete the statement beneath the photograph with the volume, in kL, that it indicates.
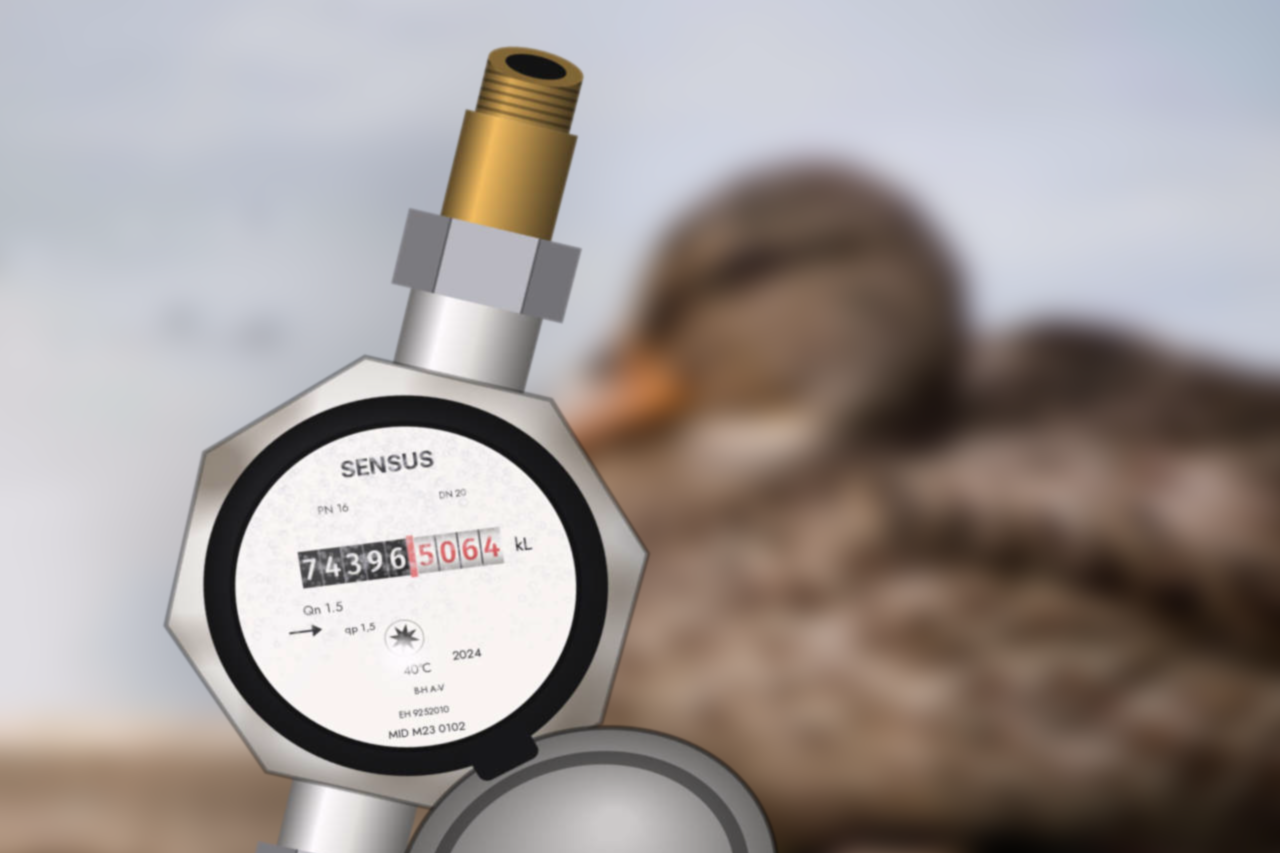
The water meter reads 74396.5064 kL
